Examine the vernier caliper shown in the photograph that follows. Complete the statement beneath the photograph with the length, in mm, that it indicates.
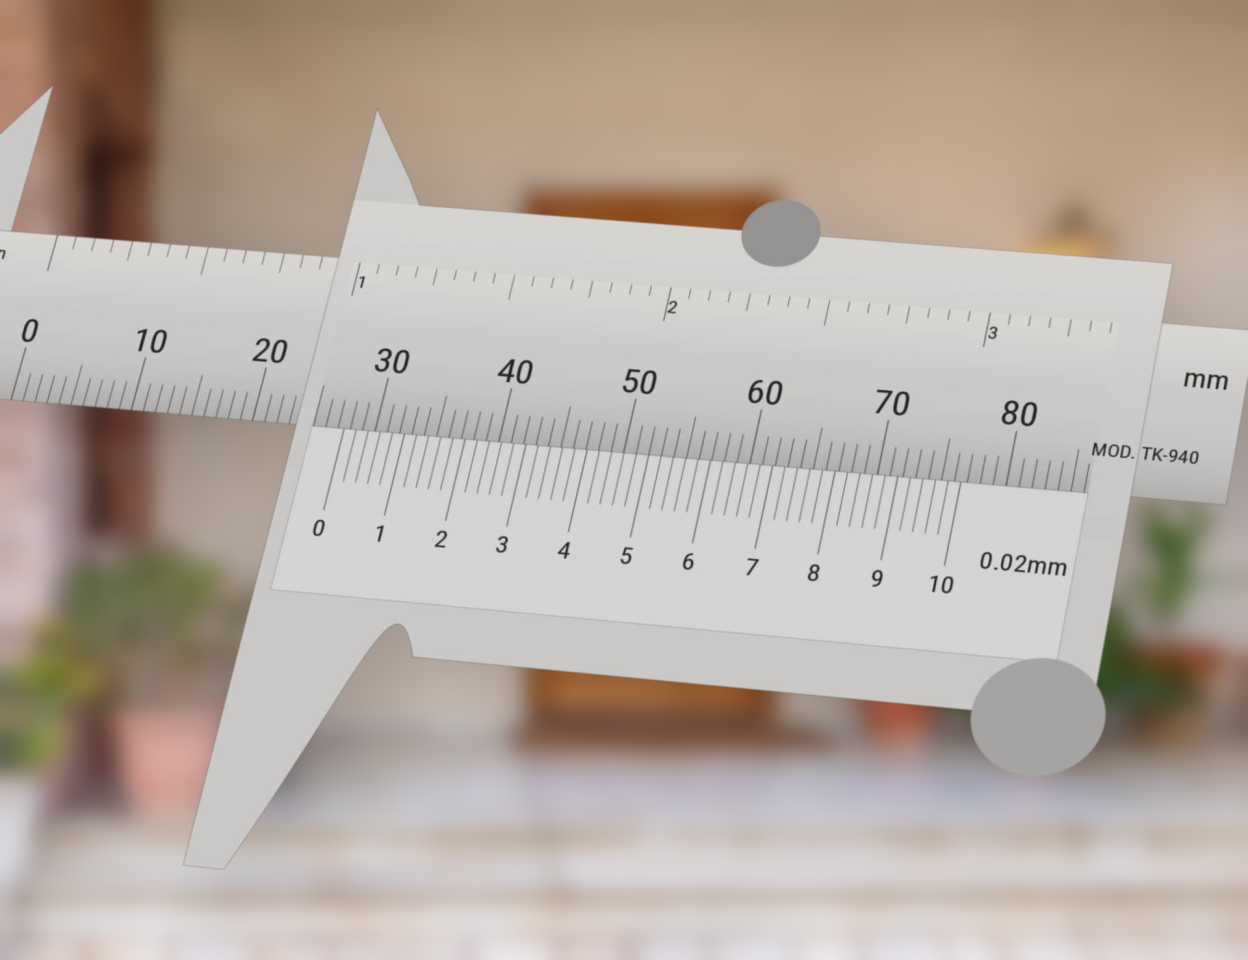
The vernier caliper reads 27.5 mm
